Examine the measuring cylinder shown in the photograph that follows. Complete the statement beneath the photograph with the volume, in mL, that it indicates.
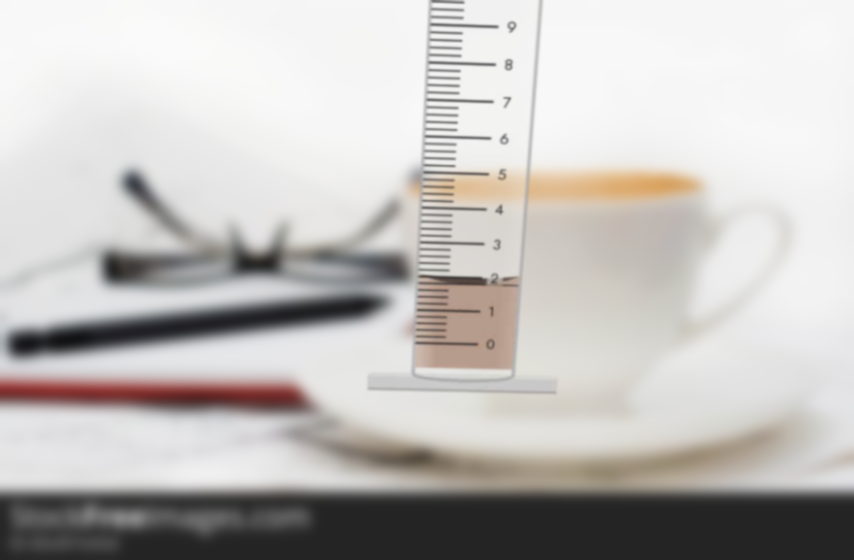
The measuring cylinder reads 1.8 mL
